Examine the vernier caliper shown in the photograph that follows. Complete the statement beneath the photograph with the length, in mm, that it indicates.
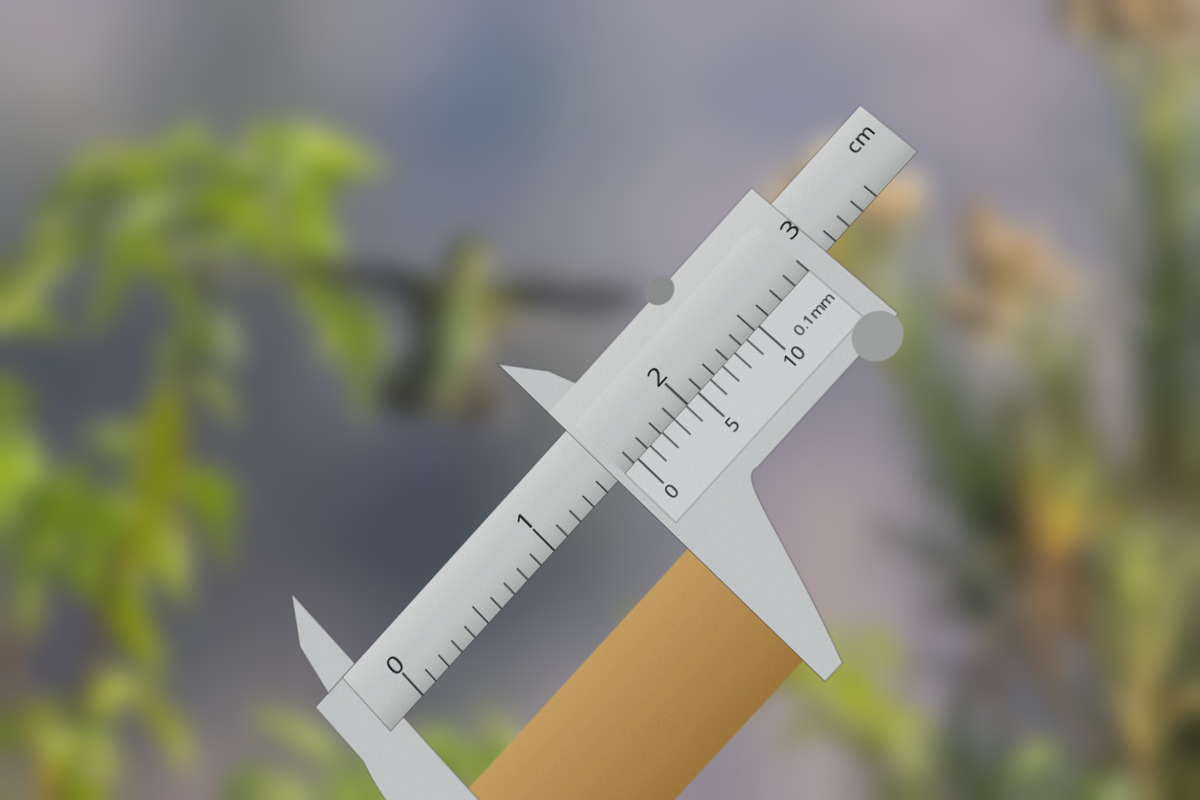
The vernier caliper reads 16.3 mm
